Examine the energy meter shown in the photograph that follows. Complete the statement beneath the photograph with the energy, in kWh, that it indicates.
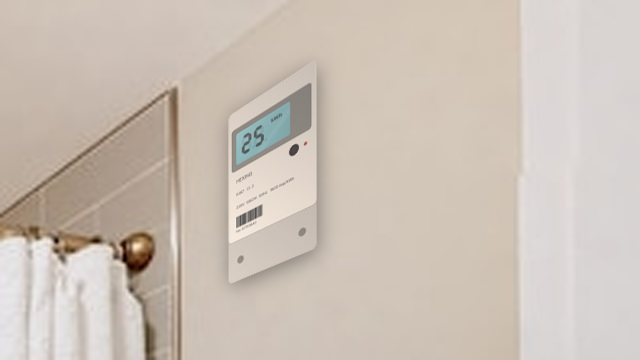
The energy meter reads 25 kWh
